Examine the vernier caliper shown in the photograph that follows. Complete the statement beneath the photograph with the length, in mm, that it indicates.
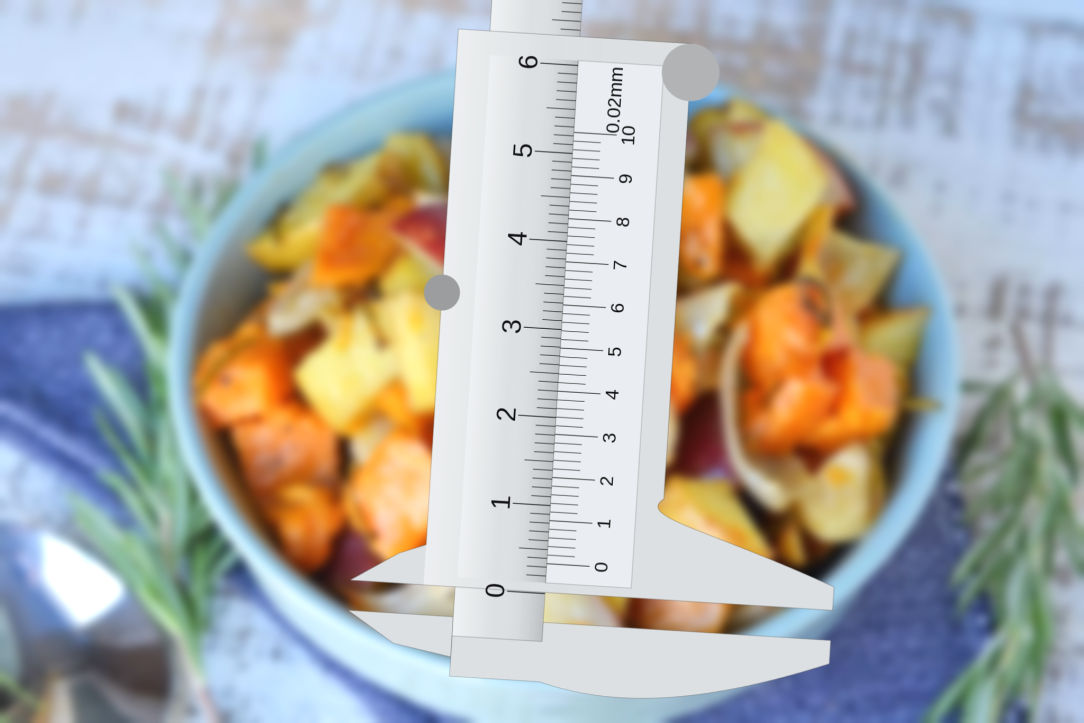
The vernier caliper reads 3.4 mm
